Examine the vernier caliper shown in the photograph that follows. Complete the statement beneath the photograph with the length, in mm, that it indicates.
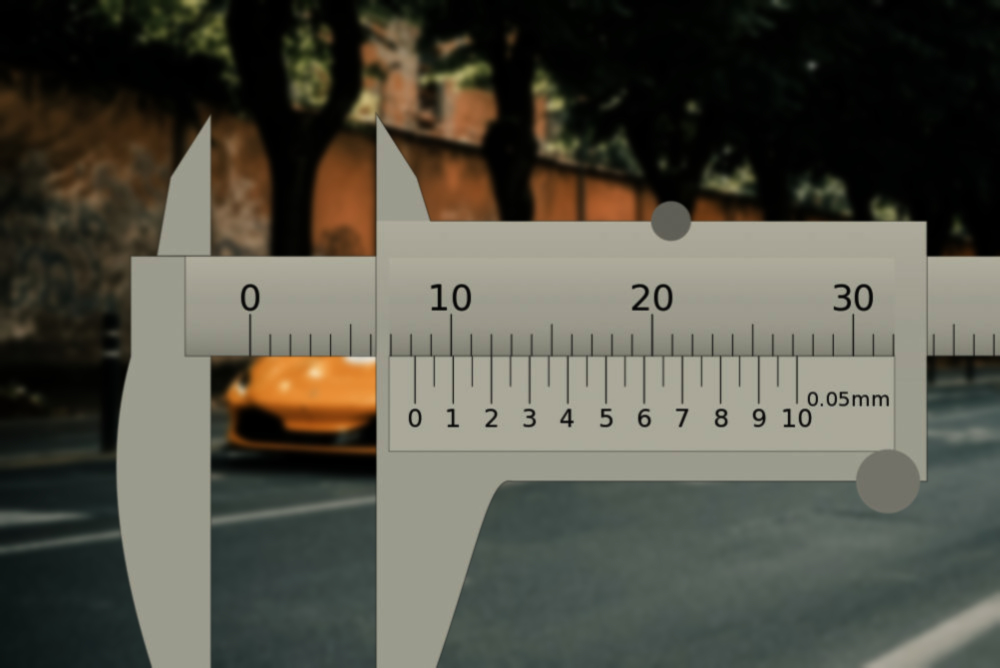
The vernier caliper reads 8.2 mm
